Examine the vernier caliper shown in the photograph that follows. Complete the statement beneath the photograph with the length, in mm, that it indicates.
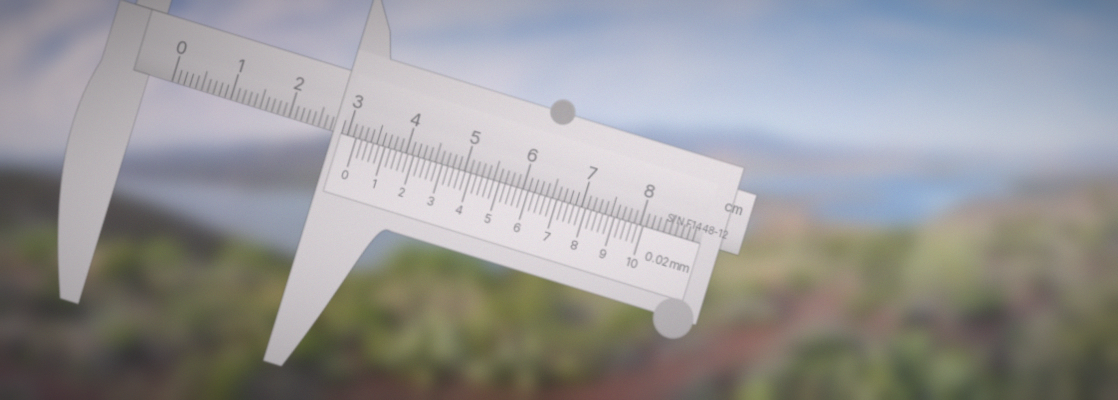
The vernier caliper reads 31.5 mm
